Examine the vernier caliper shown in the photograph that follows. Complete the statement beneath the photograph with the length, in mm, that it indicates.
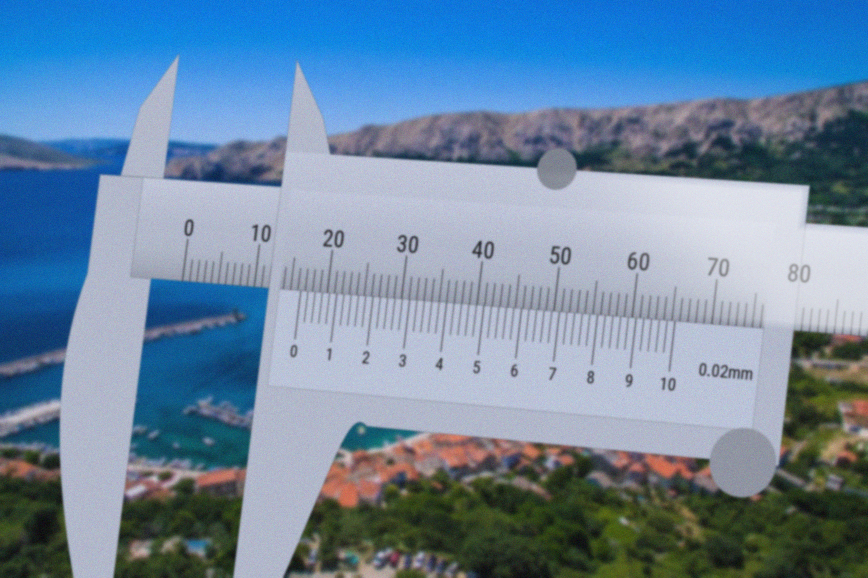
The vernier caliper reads 16.4 mm
